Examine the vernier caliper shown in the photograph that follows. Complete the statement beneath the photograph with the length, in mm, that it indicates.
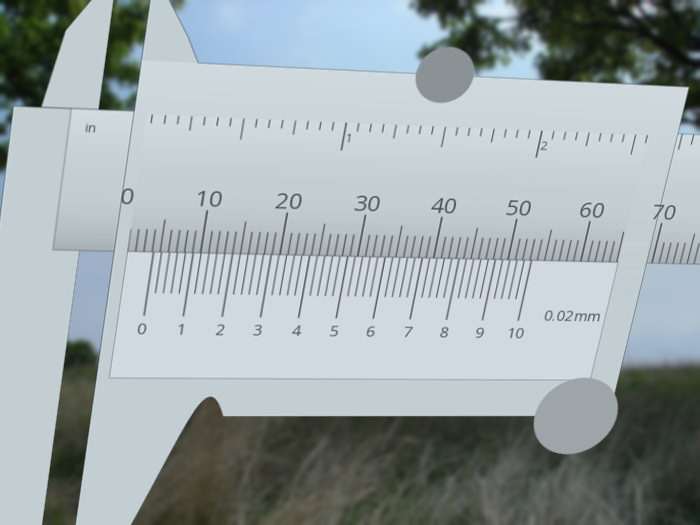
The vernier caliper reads 4.2 mm
